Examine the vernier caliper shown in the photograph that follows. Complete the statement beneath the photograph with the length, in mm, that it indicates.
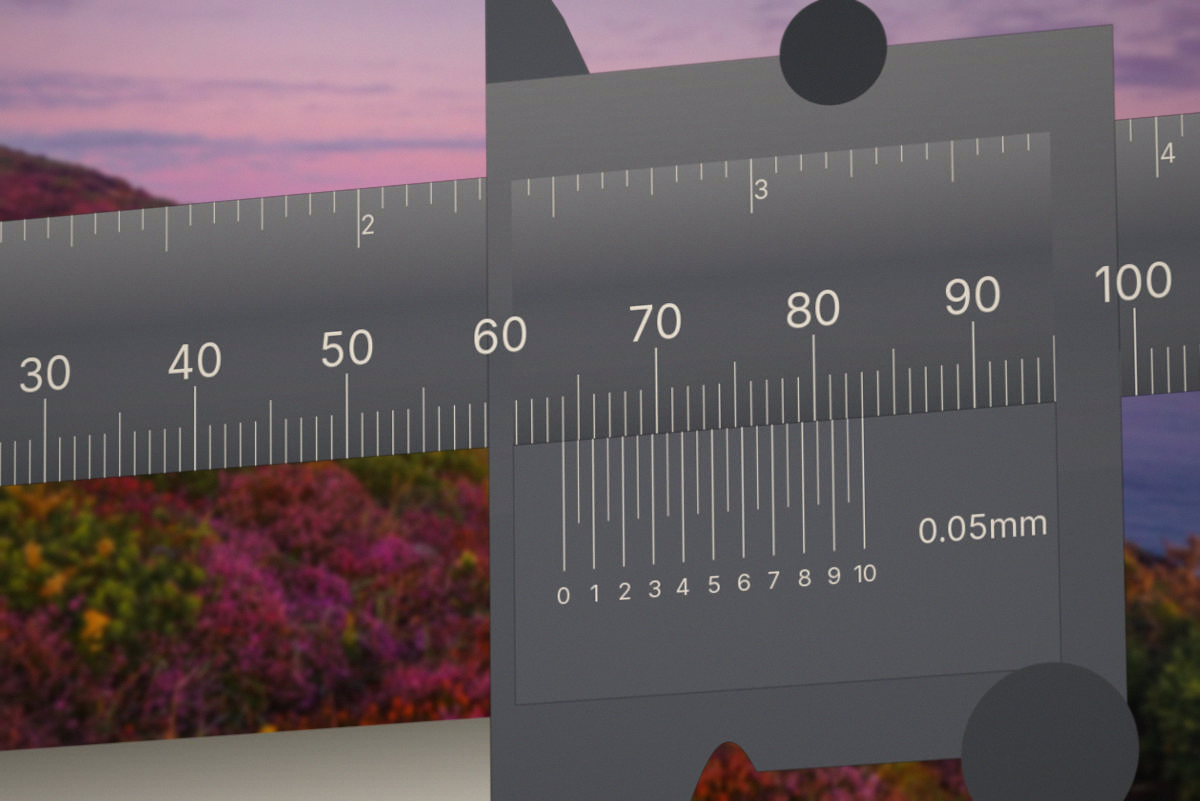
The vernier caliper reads 64.0 mm
